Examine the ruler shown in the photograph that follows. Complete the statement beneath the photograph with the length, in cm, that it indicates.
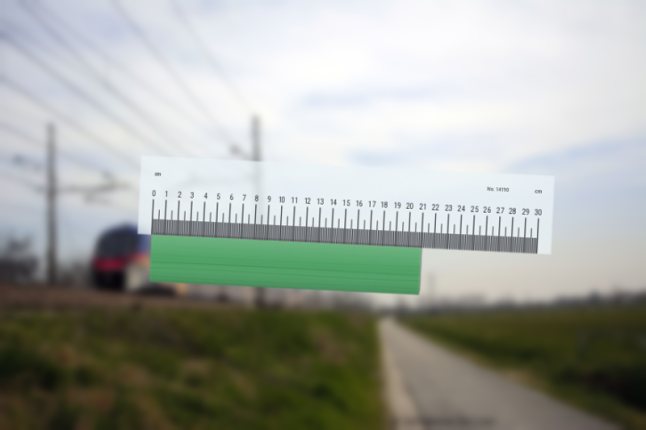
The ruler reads 21 cm
